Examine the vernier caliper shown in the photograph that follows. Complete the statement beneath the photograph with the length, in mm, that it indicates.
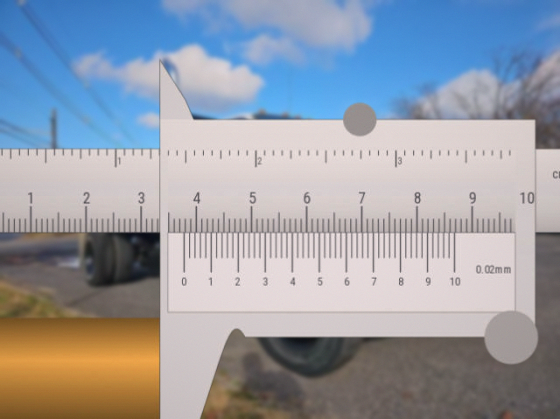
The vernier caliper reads 37.8 mm
